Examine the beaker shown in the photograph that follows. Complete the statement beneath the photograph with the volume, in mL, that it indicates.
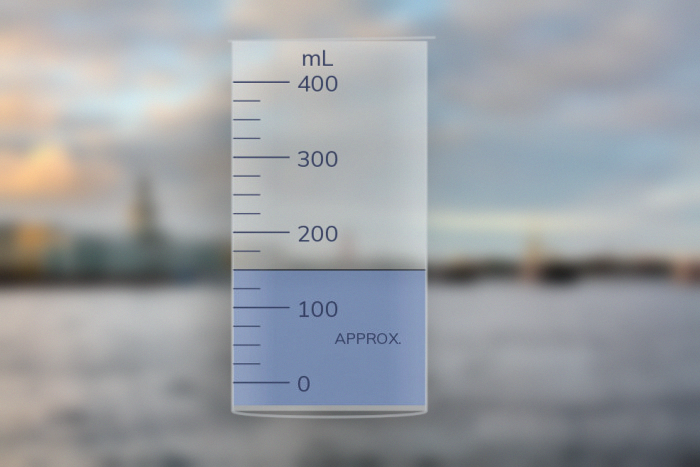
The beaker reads 150 mL
